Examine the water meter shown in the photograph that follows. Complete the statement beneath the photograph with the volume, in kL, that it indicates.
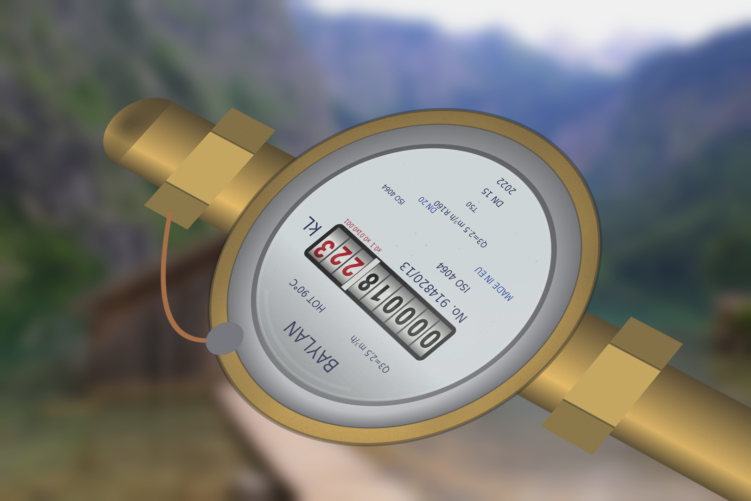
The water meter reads 18.223 kL
